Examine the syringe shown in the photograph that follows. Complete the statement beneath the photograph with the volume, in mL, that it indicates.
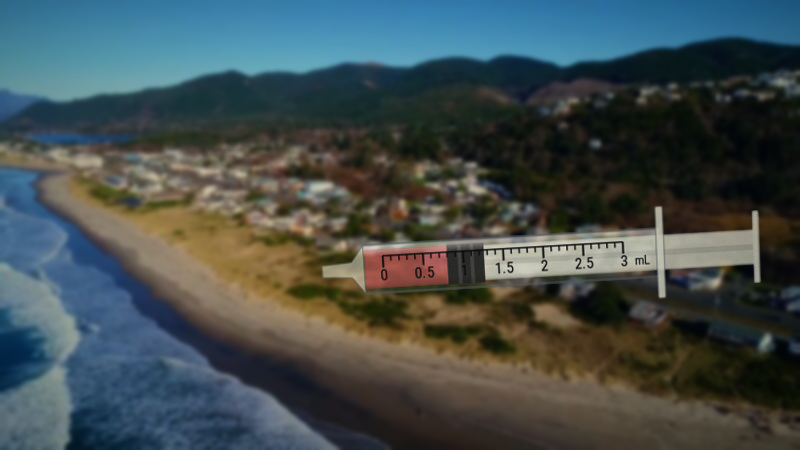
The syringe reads 0.8 mL
